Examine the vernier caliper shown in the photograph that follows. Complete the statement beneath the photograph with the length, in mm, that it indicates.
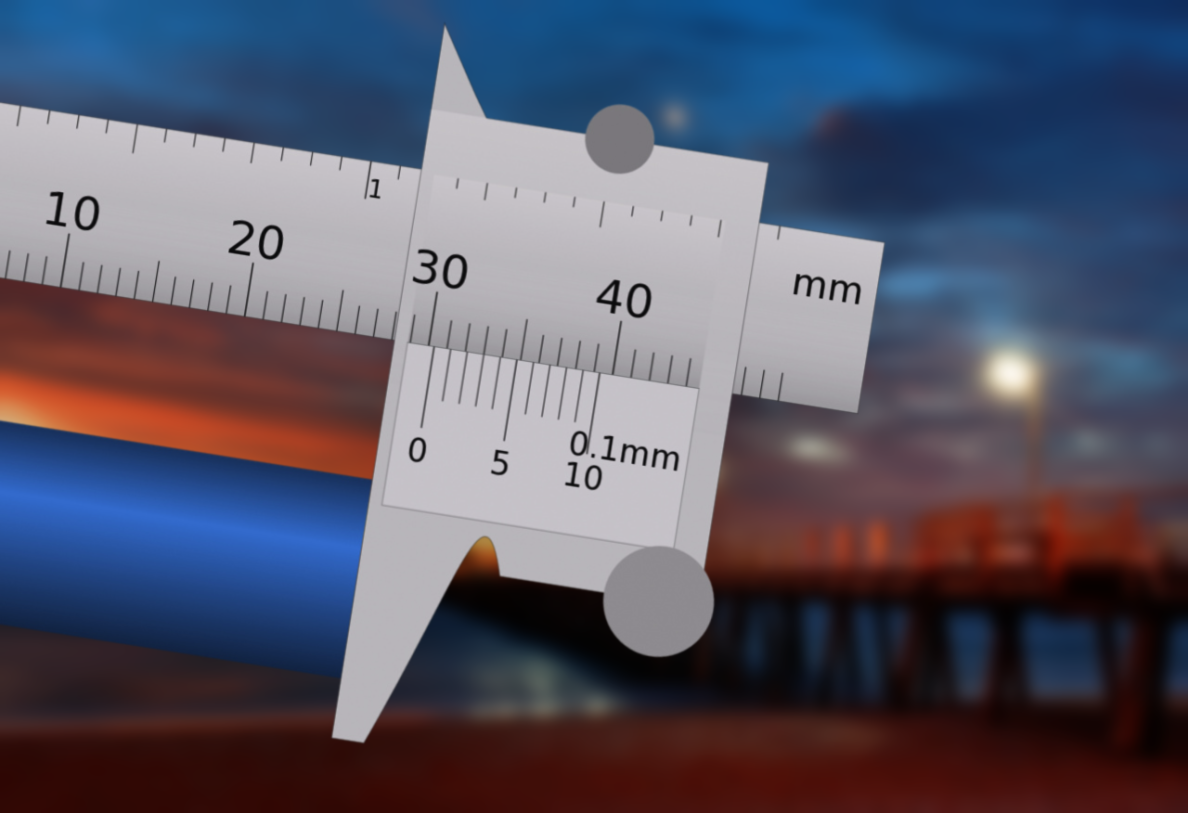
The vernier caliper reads 30.3 mm
